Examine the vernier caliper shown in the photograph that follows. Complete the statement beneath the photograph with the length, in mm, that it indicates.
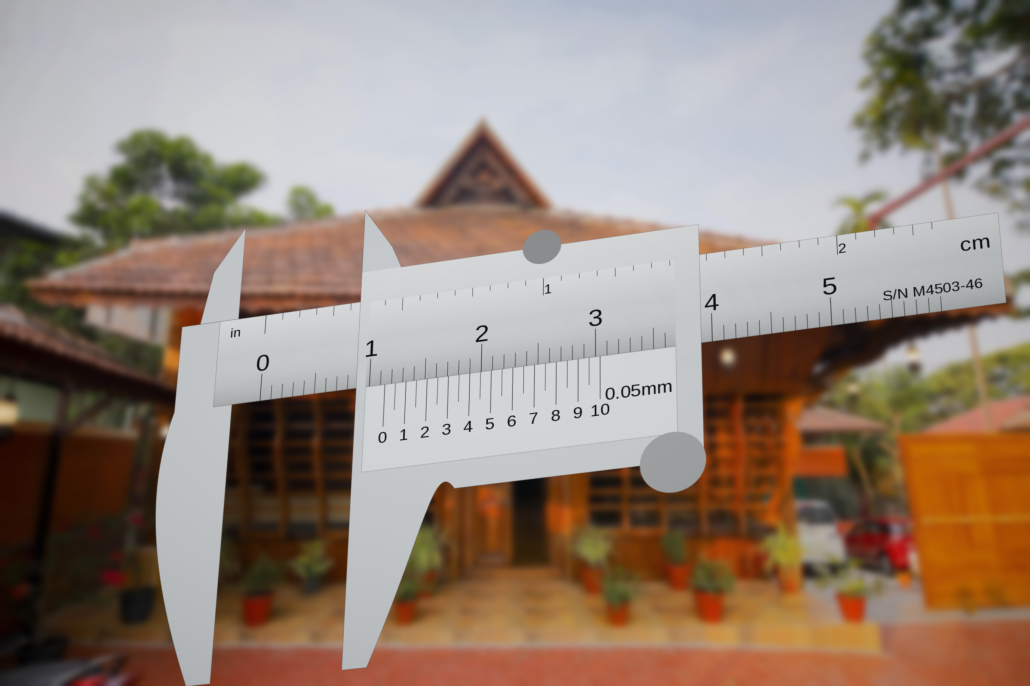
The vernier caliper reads 11.4 mm
